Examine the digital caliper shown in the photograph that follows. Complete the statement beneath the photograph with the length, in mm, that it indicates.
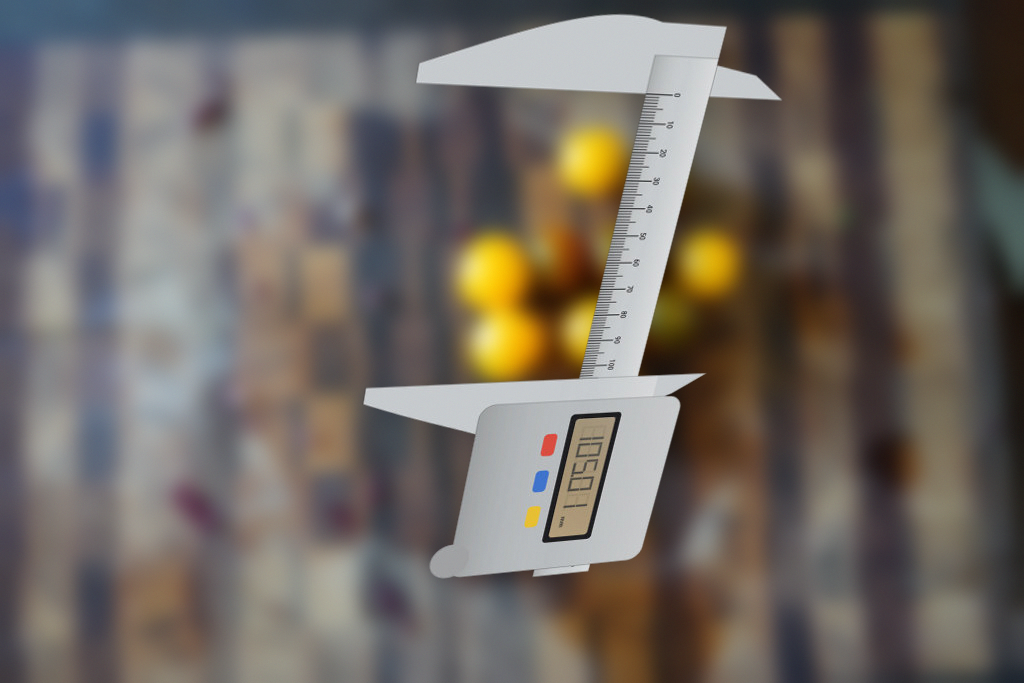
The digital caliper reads 105.01 mm
